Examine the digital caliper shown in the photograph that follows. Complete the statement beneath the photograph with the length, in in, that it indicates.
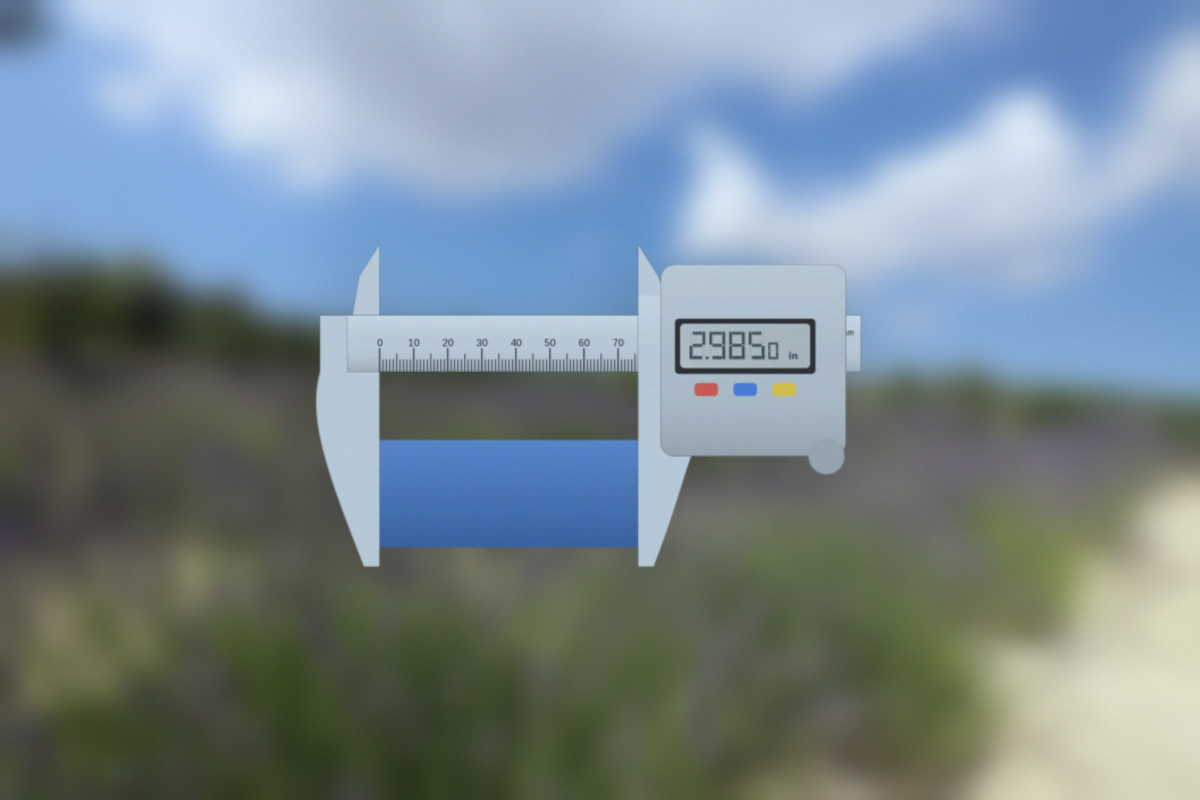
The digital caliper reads 2.9850 in
